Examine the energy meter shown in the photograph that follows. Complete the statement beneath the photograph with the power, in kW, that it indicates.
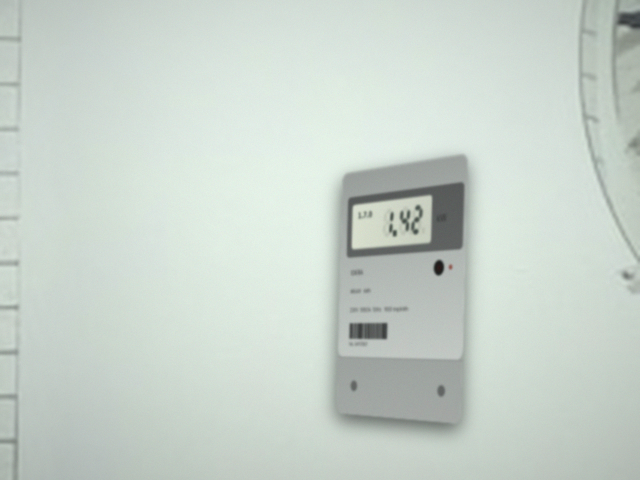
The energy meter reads 1.42 kW
